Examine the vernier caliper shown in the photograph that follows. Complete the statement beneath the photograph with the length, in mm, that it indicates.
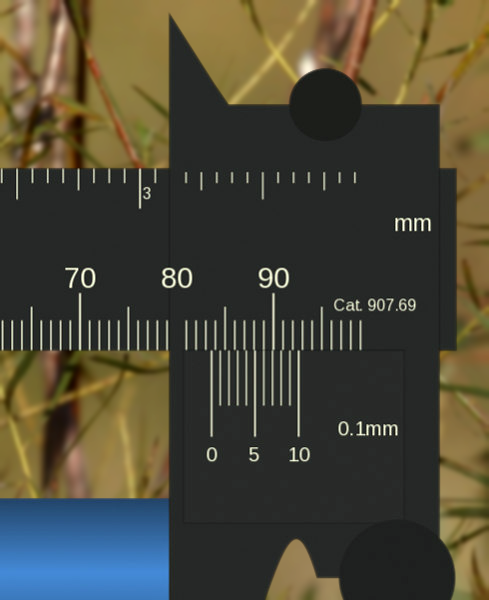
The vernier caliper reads 83.6 mm
